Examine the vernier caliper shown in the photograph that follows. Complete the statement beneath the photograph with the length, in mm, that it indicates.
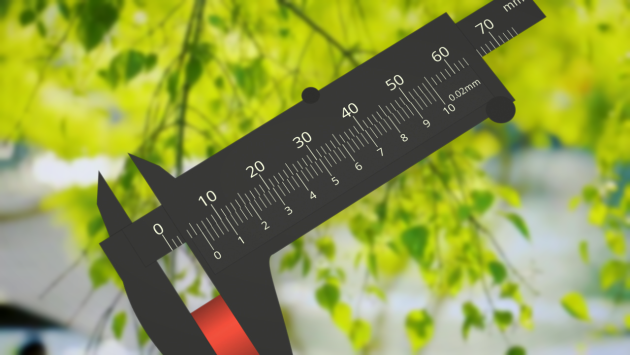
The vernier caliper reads 6.0 mm
